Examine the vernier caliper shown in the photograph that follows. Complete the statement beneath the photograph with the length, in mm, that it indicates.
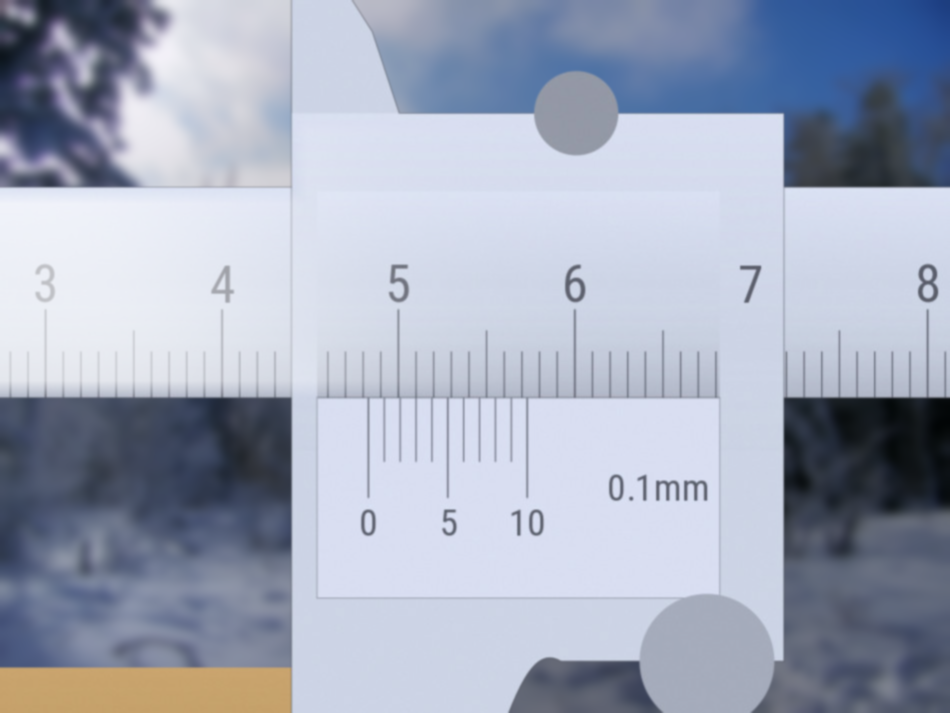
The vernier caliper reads 48.3 mm
